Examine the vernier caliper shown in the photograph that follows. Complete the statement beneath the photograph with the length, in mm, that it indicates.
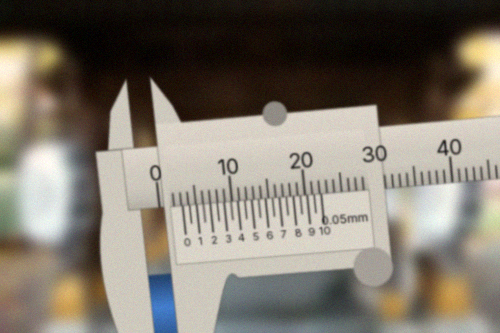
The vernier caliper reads 3.2 mm
